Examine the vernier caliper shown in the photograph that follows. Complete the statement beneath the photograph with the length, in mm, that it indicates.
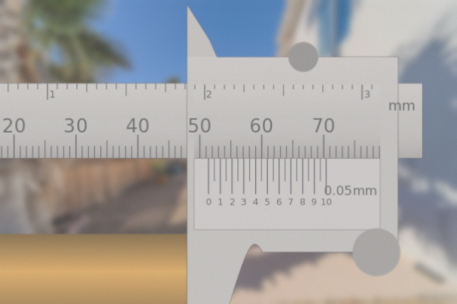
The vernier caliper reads 51.4 mm
